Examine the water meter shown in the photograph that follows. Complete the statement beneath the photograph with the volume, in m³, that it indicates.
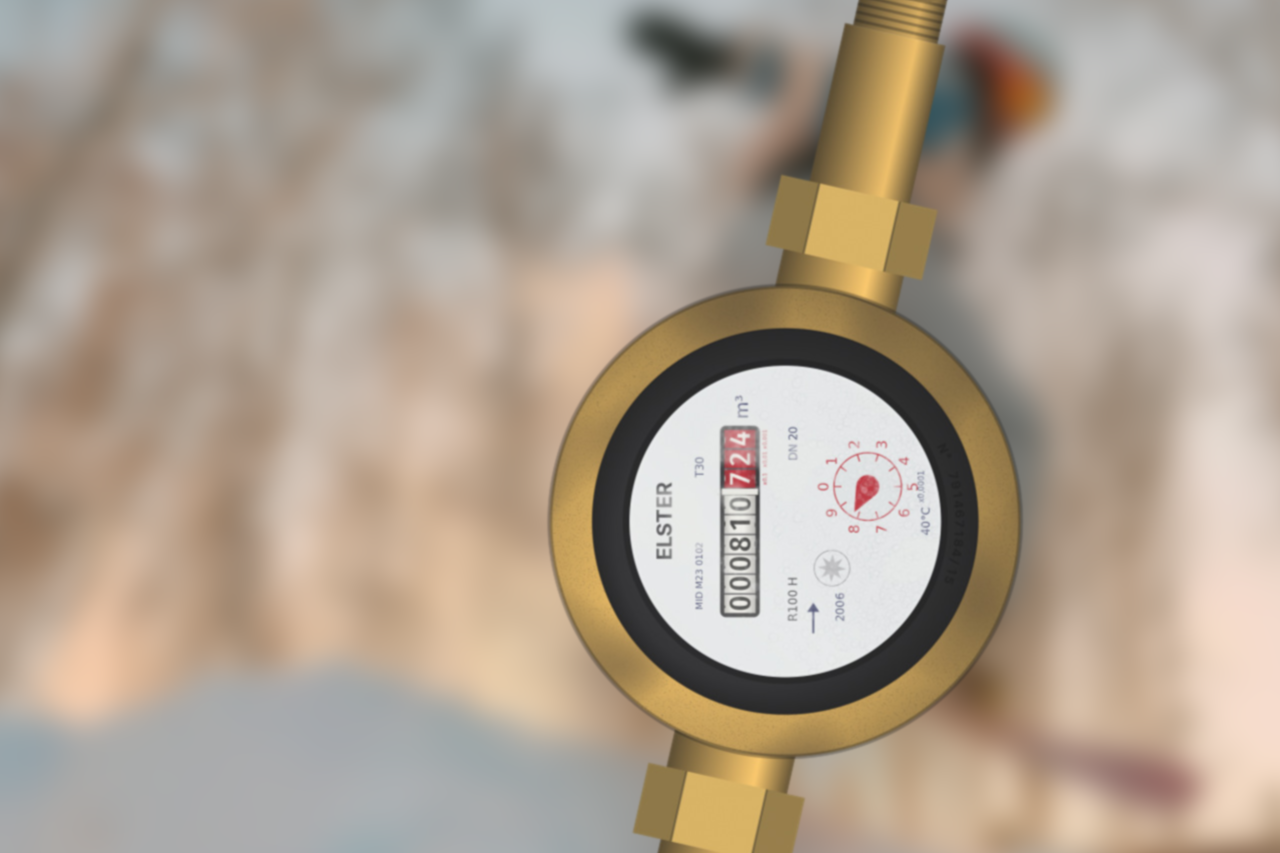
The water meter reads 810.7248 m³
